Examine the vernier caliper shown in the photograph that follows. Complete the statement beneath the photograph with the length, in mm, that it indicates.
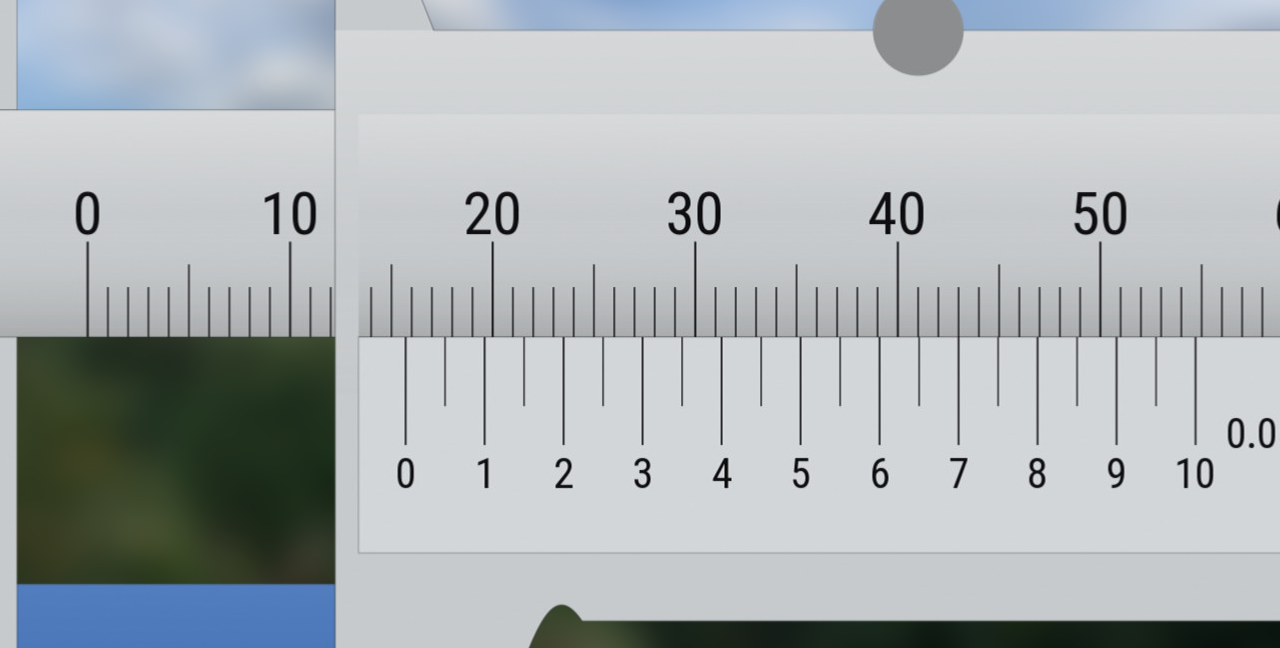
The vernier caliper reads 15.7 mm
